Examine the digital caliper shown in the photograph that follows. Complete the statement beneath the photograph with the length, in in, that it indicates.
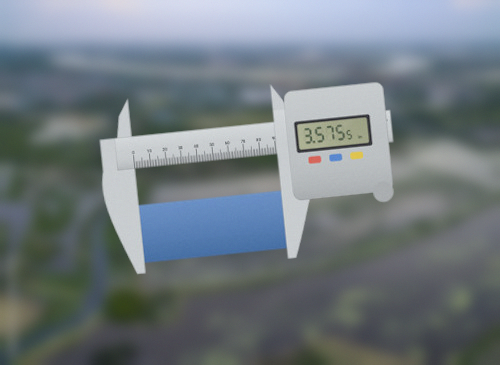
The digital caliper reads 3.5755 in
